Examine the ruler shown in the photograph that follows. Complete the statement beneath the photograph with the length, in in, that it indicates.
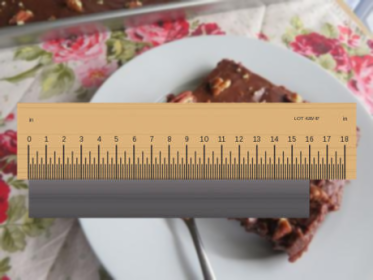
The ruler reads 16 in
